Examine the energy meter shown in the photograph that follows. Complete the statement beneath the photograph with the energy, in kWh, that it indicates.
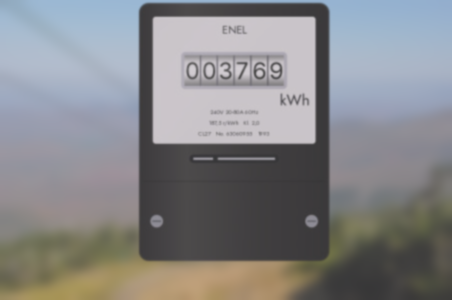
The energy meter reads 3769 kWh
